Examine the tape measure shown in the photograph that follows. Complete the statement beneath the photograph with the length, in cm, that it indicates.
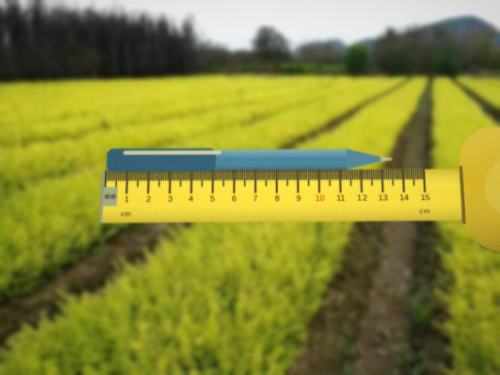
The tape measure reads 13.5 cm
